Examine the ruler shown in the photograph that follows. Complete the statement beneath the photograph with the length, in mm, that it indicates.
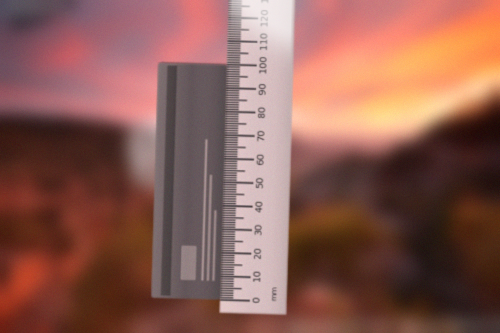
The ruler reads 100 mm
